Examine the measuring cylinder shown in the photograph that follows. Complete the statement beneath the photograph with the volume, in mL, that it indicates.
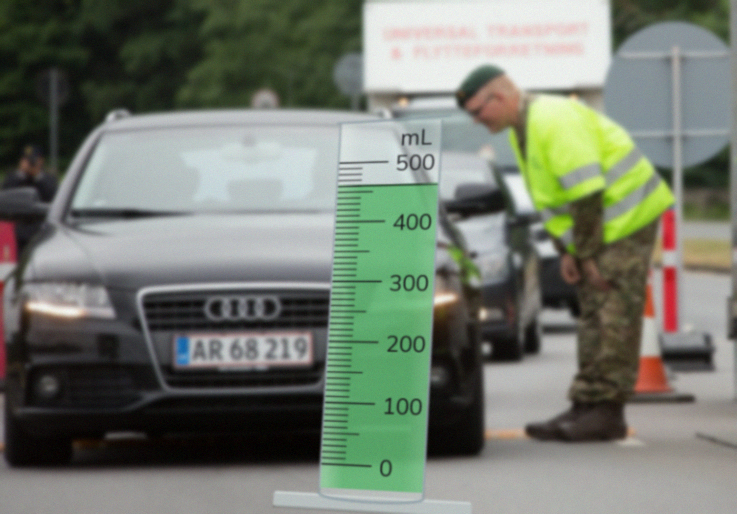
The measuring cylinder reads 460 mL
